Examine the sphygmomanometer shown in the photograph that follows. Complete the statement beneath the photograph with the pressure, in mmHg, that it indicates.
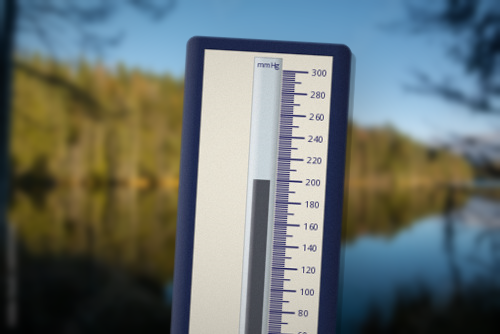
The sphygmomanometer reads 200 mmHg
